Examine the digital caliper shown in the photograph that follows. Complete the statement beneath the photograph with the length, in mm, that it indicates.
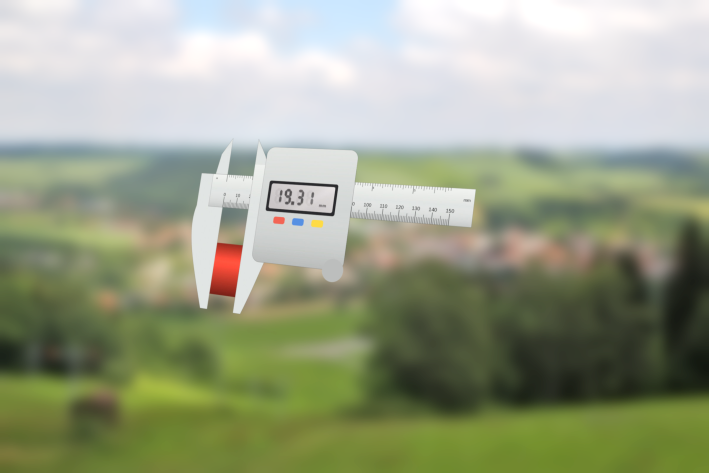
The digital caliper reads 19.31 mm
